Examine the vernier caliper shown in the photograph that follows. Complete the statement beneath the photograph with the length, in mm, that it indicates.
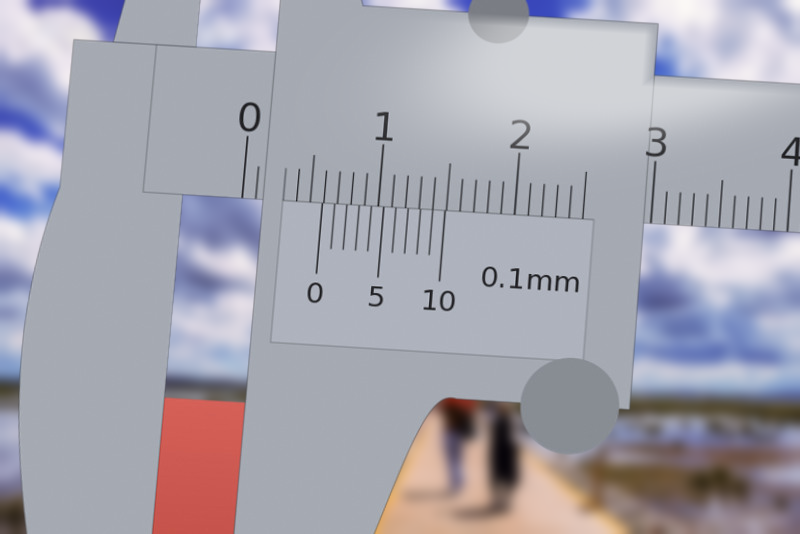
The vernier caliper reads 5.9 mm
